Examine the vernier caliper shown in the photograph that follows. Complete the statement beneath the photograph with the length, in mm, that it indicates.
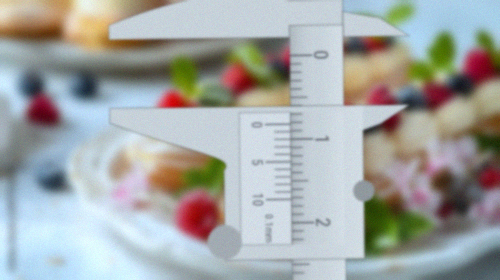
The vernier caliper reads 8.2 mm
